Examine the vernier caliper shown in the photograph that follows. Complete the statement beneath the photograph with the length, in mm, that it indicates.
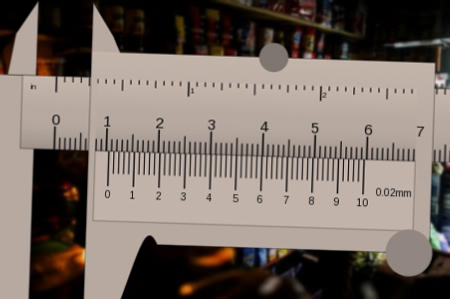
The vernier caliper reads 10.5 mm
